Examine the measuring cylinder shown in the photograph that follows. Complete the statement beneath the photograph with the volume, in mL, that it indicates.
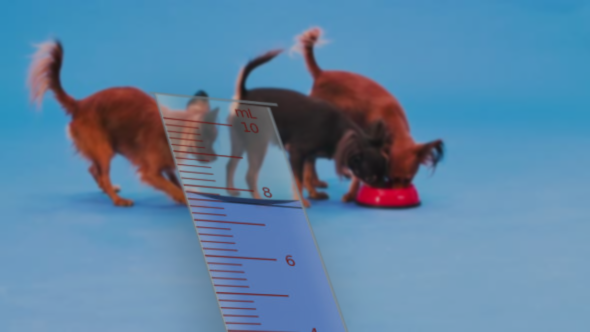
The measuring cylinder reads 7.6 mL
